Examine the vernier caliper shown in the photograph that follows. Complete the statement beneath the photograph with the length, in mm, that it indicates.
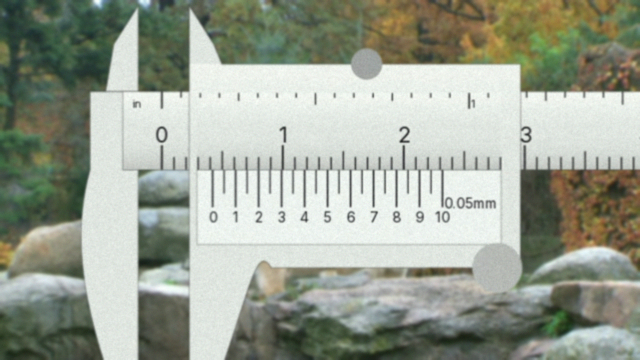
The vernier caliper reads 4.2 mm
